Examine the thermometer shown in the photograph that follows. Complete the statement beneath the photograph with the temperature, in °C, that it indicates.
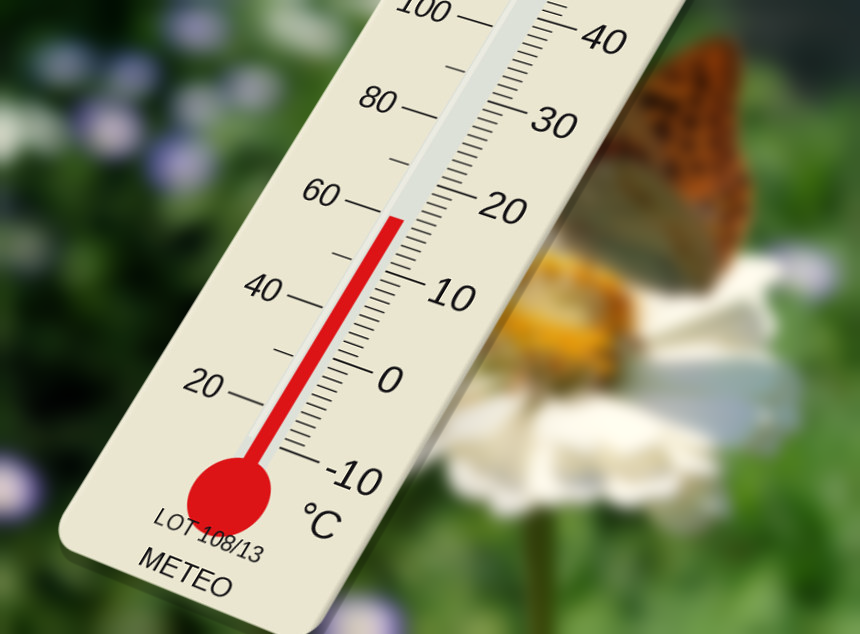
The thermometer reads 15.5 °C
